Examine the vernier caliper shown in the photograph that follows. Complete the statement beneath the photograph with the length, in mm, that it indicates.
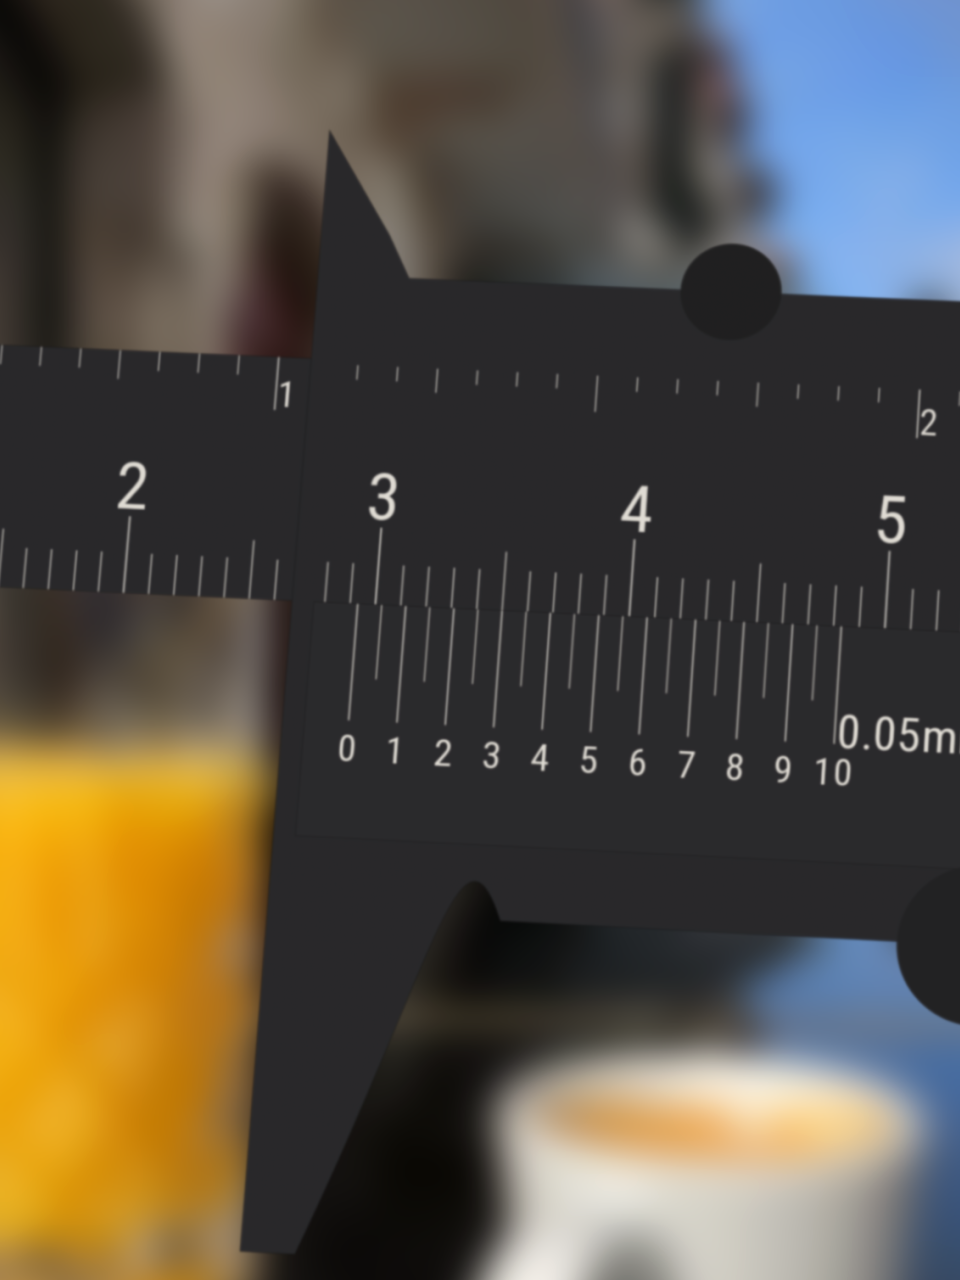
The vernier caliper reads 29.3 mm
